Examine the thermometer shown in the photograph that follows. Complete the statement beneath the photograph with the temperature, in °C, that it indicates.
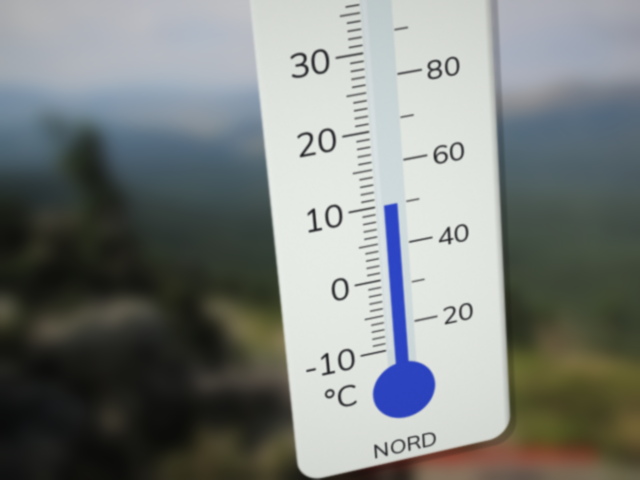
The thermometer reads 10 °C
